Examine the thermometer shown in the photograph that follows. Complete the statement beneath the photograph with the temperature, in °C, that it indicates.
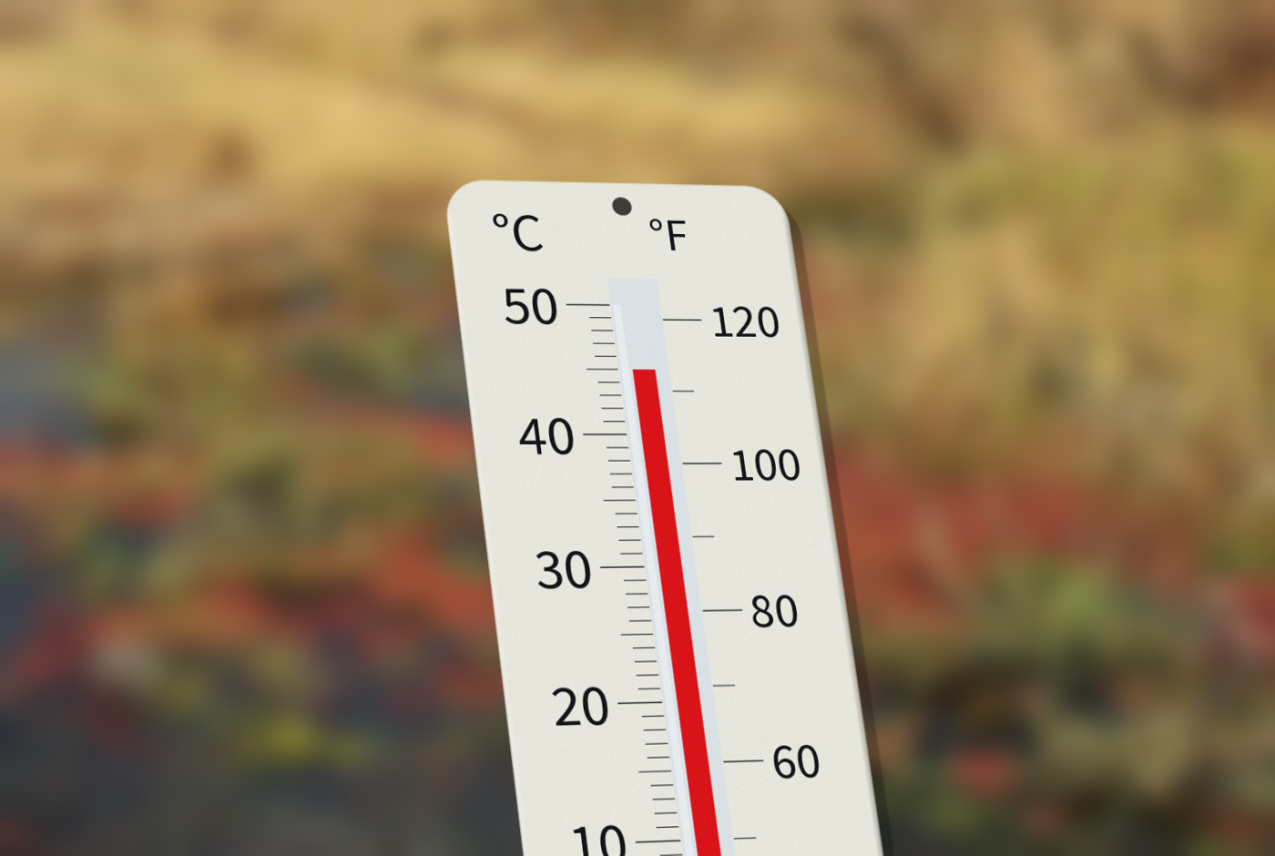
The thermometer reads 45 °C
